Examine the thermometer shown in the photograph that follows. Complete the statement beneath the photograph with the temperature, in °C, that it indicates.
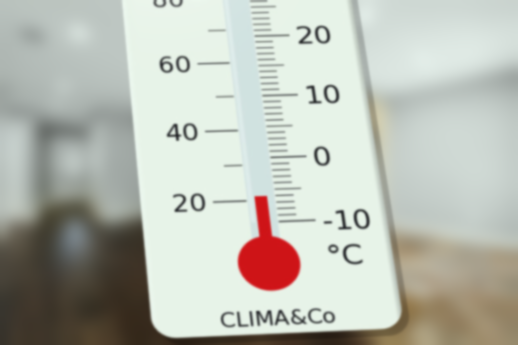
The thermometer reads -6 °C
